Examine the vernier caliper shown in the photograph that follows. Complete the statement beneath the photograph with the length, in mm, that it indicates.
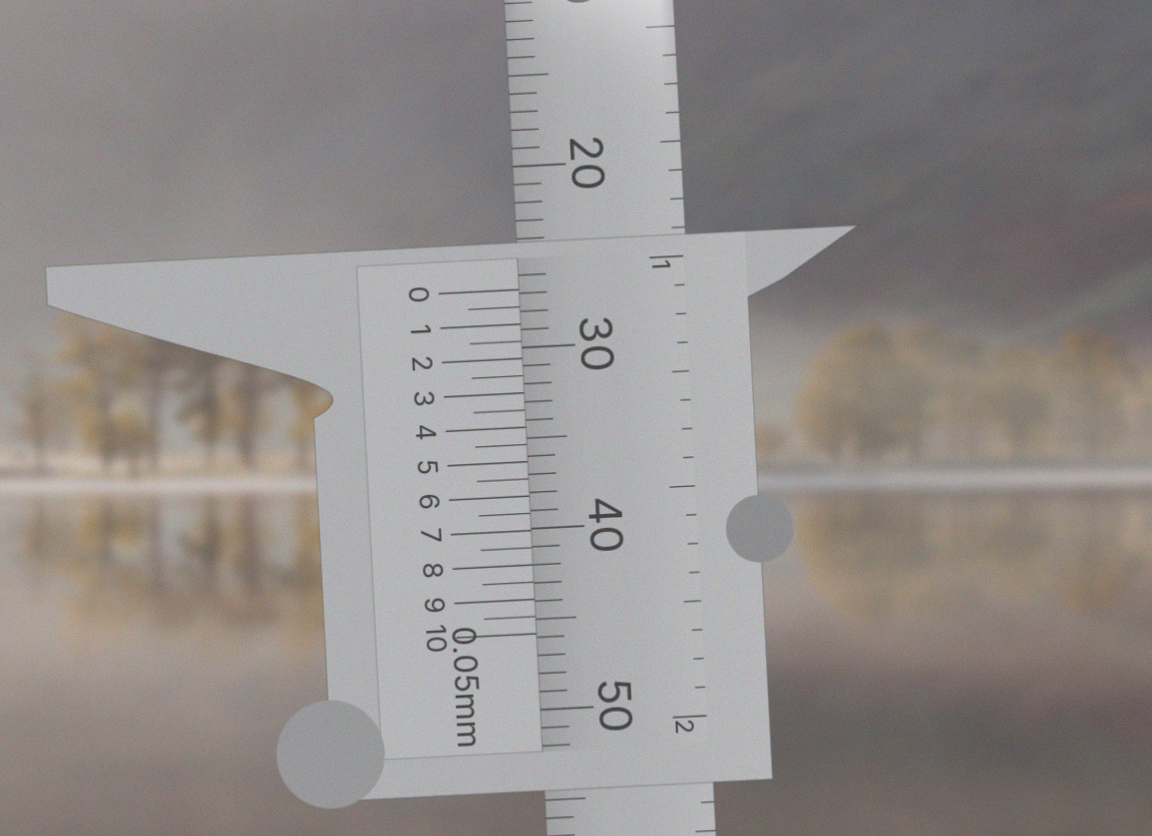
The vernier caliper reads 26.8 mm
